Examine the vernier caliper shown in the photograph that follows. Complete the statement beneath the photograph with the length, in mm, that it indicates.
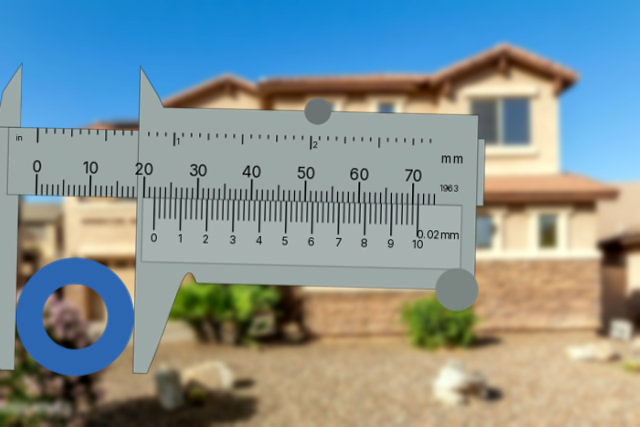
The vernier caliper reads 22.0 mm
